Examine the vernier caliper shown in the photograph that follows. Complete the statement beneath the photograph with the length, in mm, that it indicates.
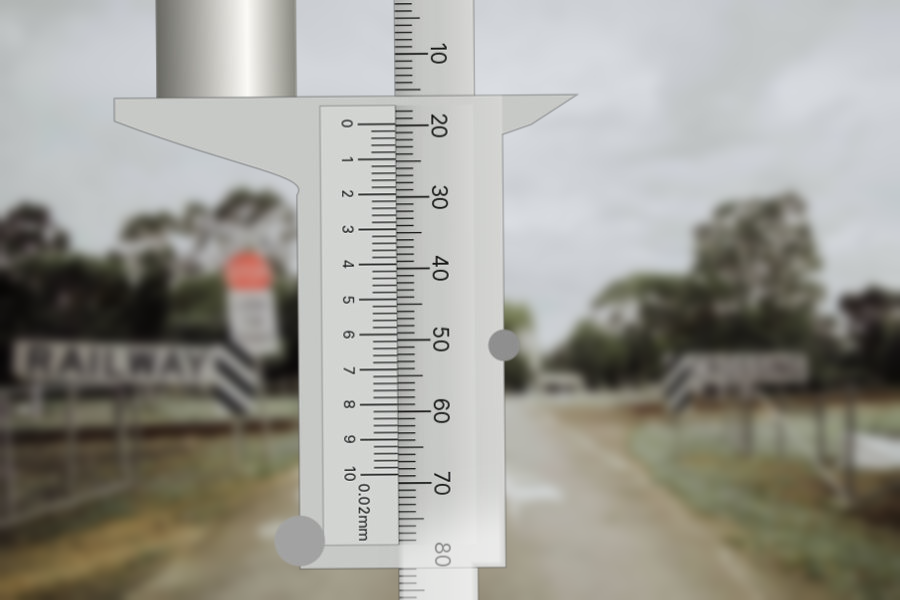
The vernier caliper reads 19.8 mm
